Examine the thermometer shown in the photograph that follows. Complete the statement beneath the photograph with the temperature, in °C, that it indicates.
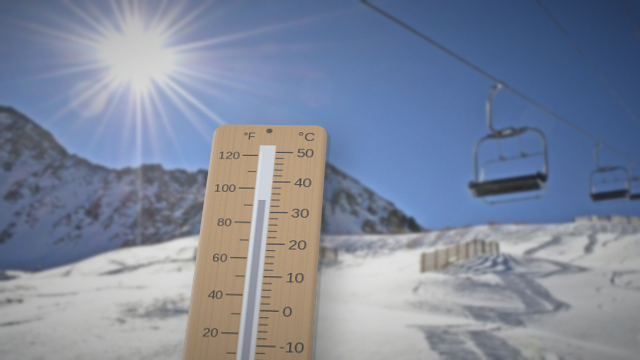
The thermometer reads 34 °C
